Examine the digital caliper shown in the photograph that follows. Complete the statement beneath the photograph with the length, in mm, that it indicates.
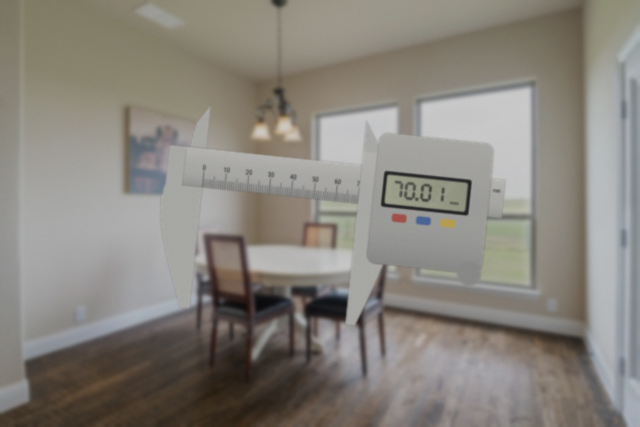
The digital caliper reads 70.01 mm
